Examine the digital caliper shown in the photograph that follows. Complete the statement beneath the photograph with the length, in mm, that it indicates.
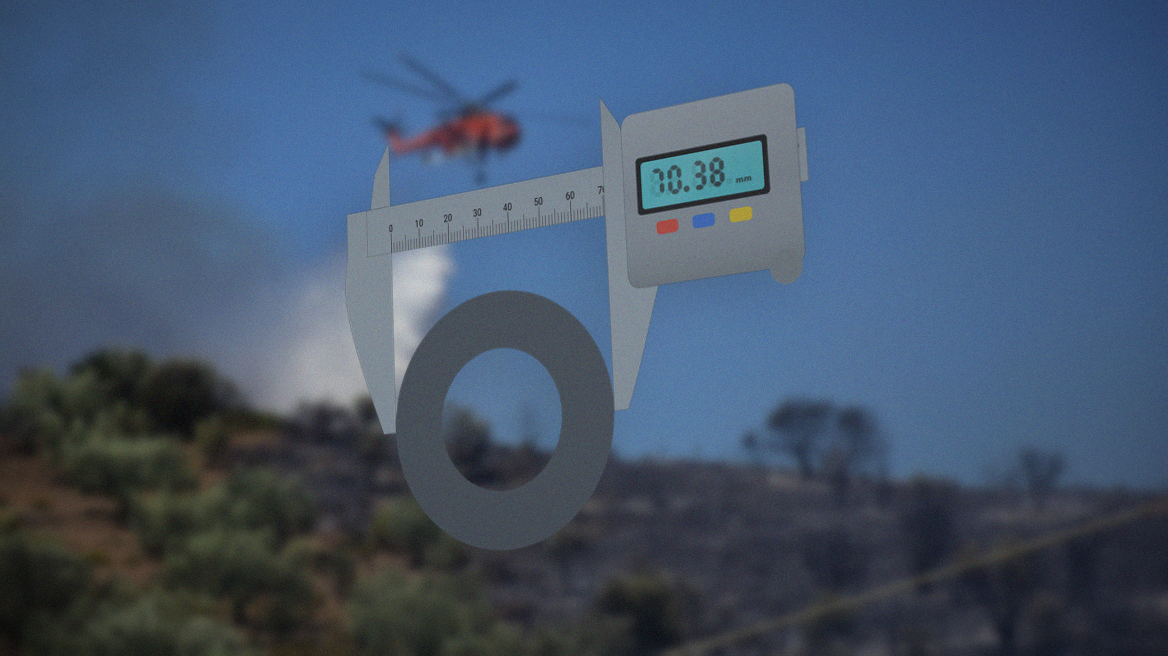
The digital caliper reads 70.38 mm
